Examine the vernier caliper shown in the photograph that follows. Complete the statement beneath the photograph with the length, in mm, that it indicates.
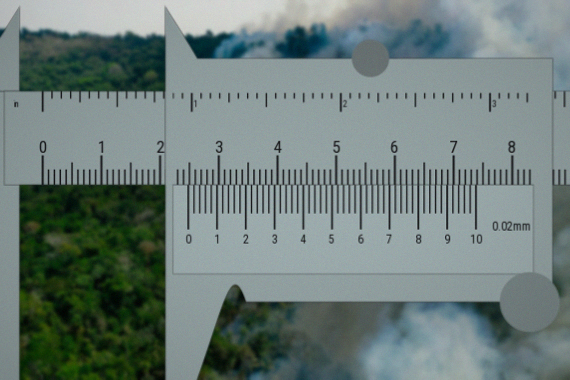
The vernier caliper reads 24.8 mm
